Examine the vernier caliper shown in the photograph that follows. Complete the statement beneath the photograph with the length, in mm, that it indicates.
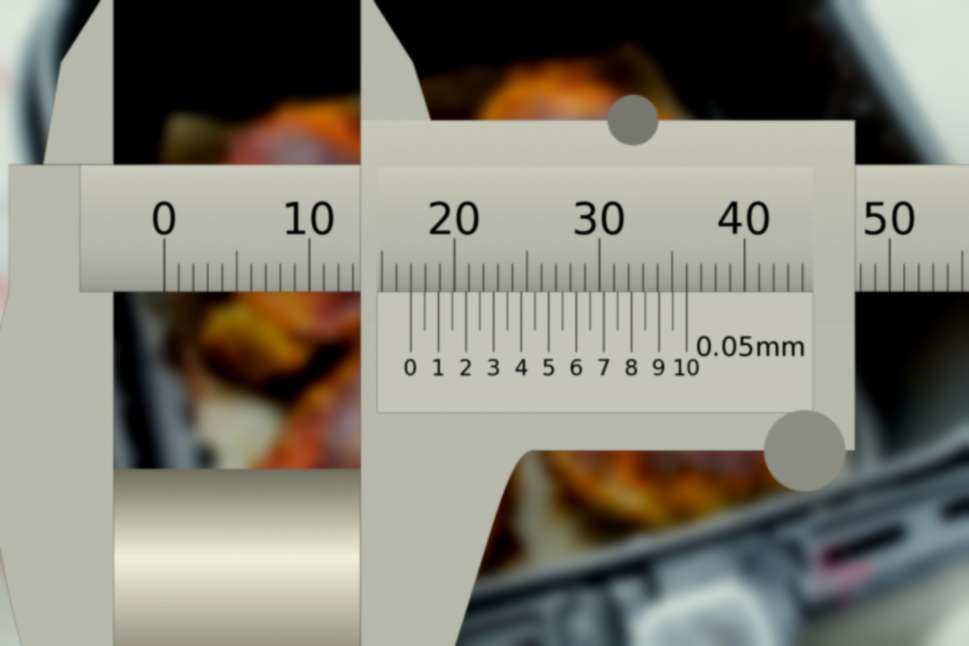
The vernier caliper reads 17.0 mm
